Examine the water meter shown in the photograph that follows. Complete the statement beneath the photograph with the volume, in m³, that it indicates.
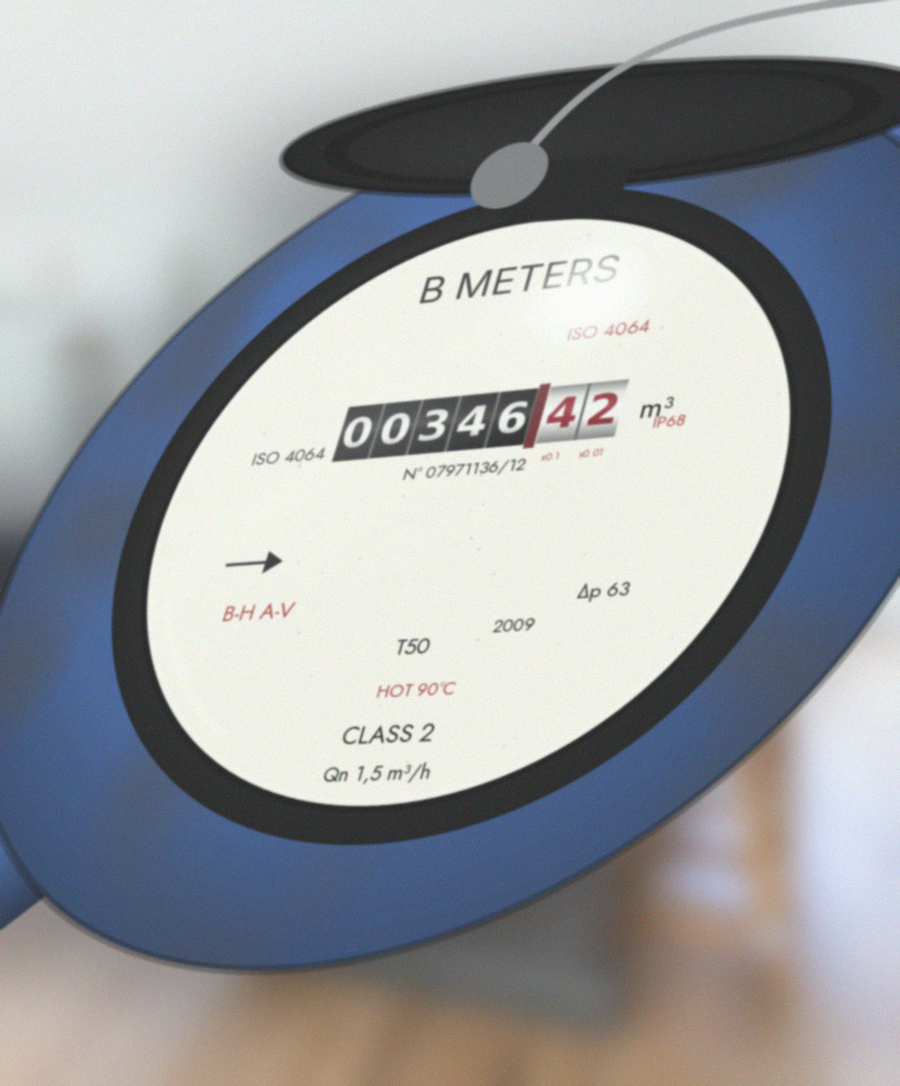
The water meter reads 346.42 m³
